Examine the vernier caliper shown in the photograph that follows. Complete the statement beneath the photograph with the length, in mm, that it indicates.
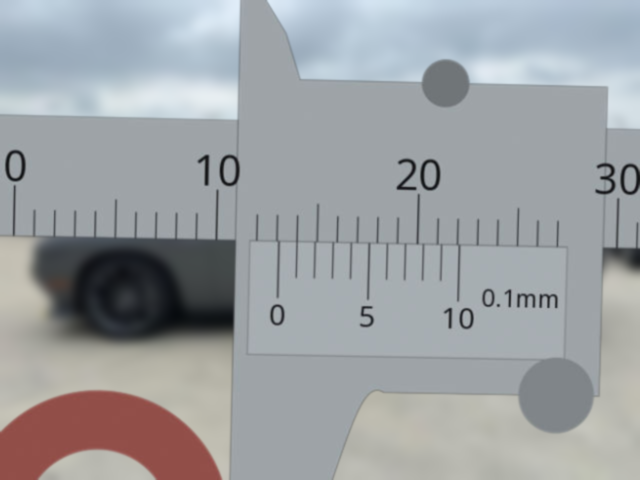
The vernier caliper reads 13.1 mm
